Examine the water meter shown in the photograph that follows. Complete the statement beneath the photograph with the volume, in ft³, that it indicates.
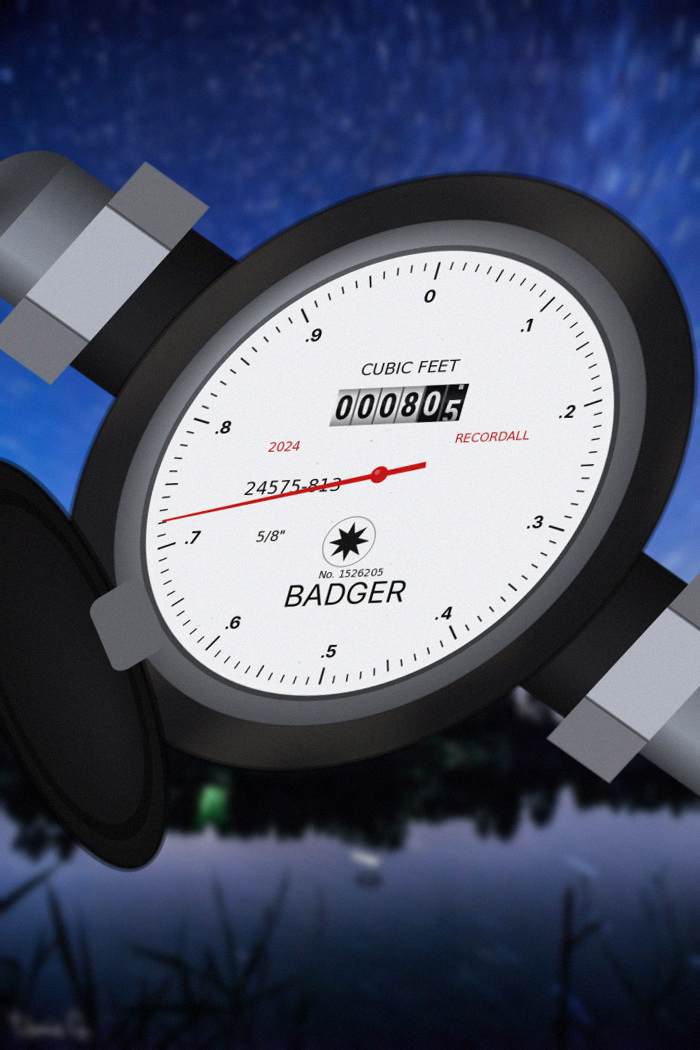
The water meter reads 804.72 ft³
